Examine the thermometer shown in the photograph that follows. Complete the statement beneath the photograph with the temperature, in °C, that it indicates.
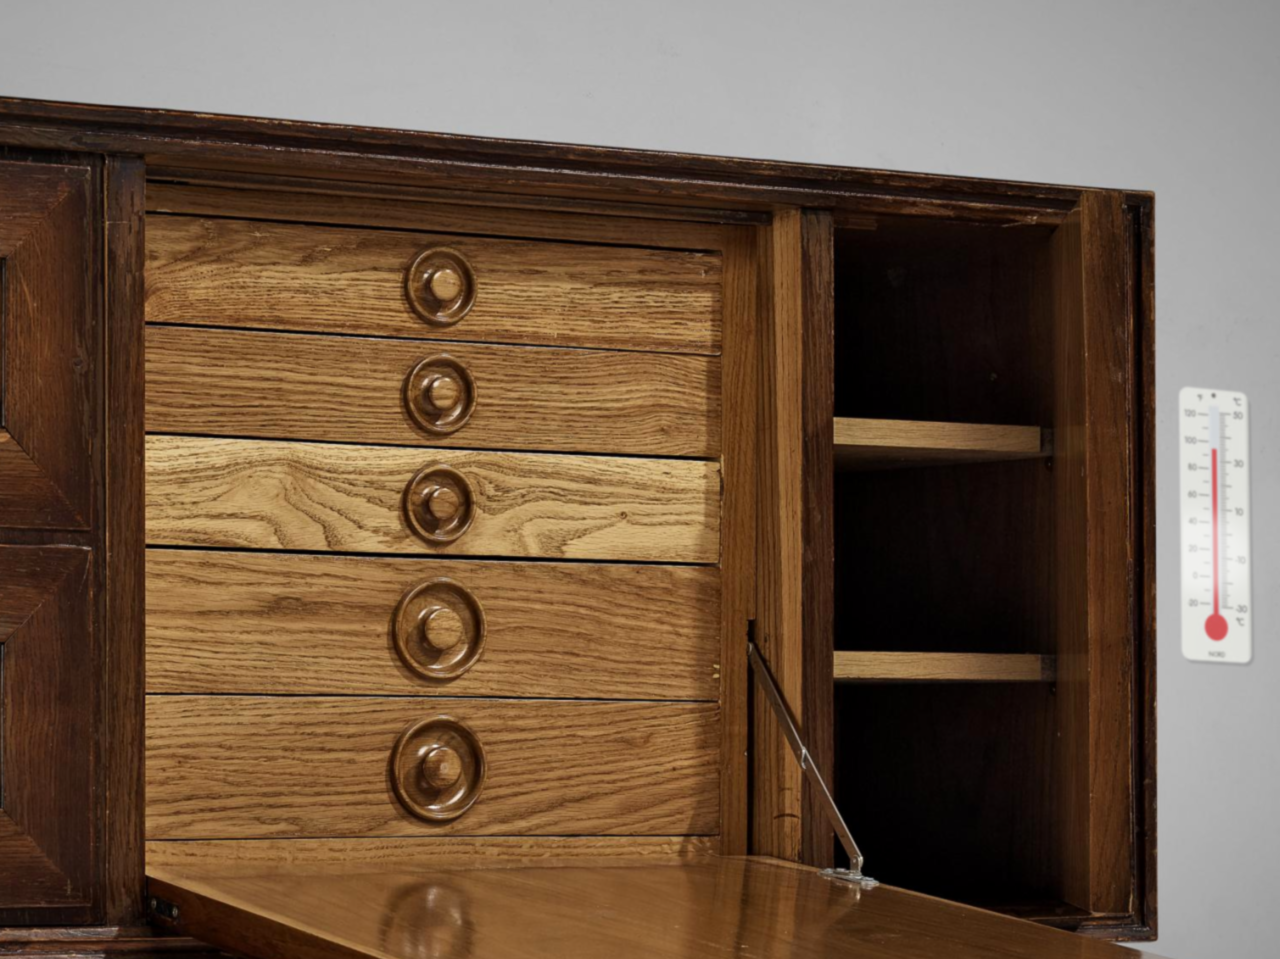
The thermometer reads 35 °C
